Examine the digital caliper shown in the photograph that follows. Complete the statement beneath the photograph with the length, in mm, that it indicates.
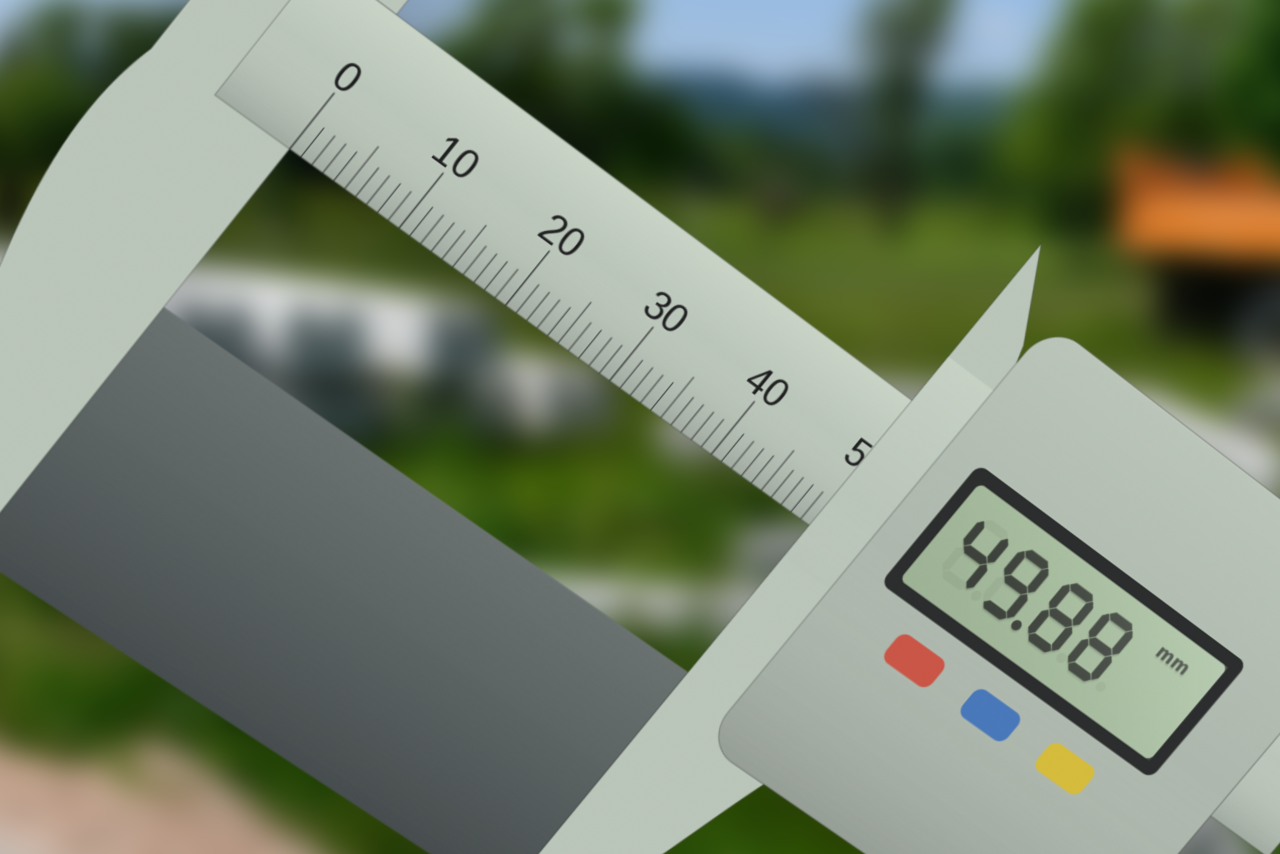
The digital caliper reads 49.88 mm
